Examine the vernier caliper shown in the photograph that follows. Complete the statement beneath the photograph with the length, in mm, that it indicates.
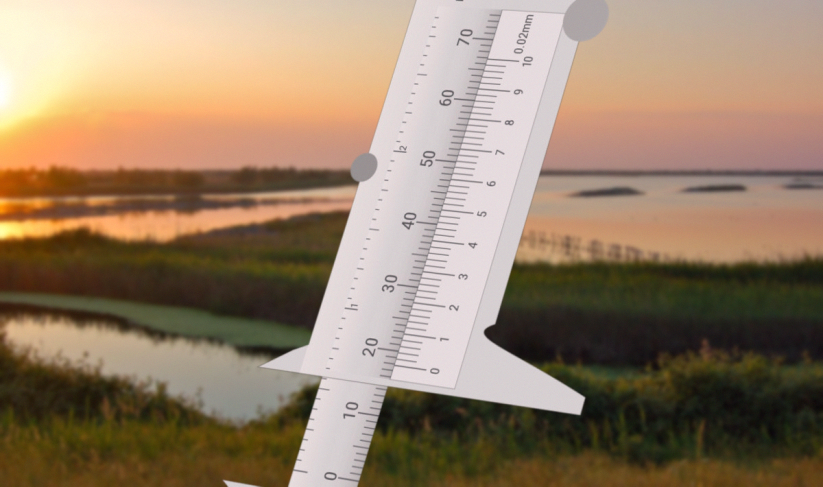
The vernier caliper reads 17.8 mm
